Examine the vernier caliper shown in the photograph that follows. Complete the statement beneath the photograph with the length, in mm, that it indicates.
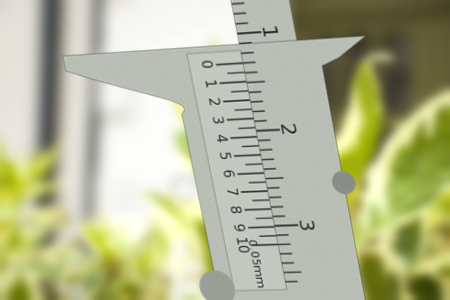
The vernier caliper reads 13.0 mm
